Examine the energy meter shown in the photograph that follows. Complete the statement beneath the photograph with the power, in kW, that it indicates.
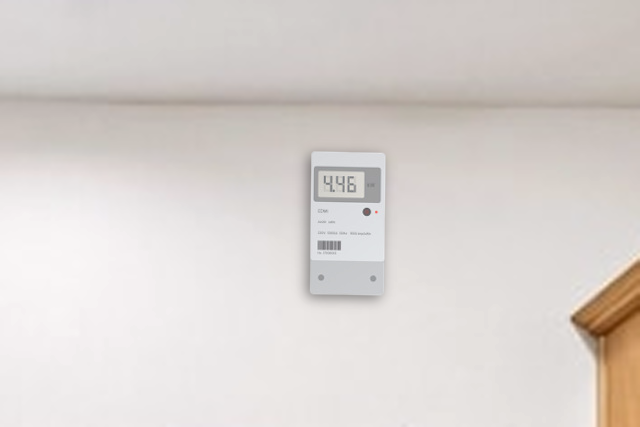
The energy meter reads 4.46 kW
